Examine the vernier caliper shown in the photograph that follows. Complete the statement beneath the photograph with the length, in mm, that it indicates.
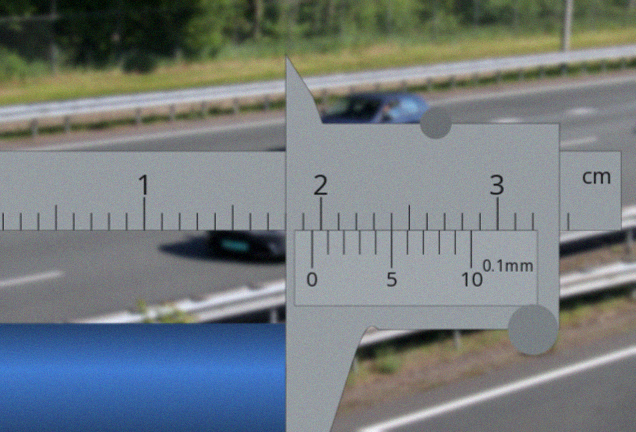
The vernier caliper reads 19.5 mm
